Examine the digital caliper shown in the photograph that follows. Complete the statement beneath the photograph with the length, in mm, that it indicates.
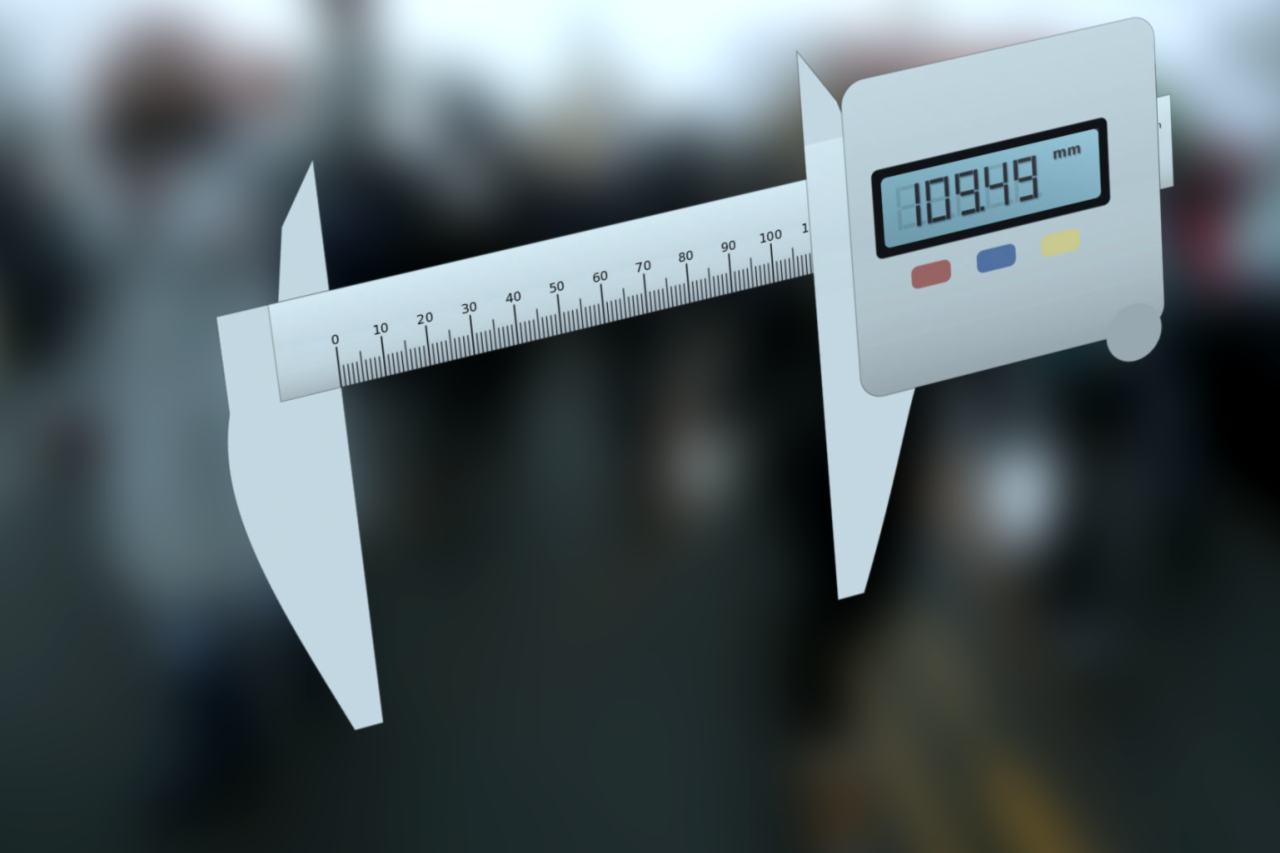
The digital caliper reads 109.49 mm
